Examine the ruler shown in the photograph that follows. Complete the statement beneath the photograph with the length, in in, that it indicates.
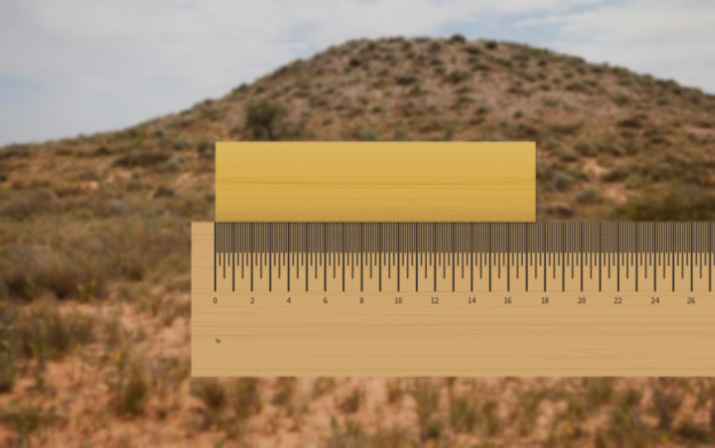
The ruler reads 17.5 in
